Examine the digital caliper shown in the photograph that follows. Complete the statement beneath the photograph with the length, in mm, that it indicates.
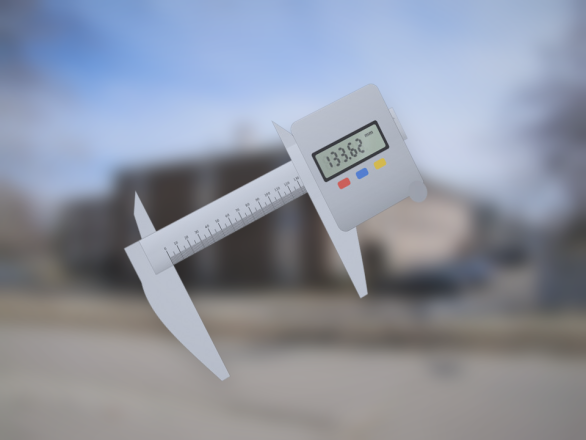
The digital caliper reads 133.62 mm
